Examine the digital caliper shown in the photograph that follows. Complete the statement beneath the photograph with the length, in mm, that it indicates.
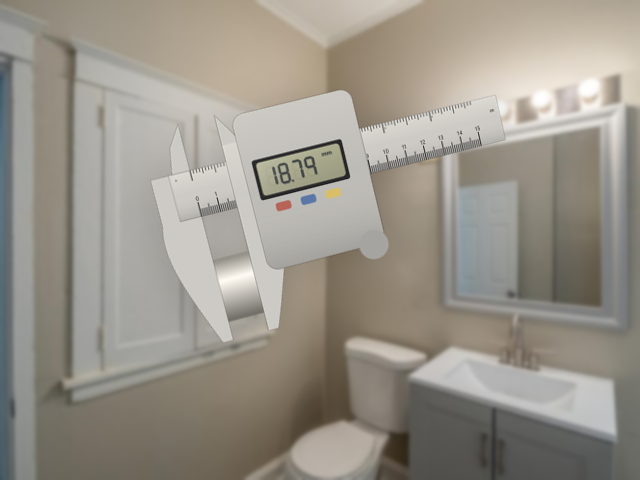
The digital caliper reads 18.79 mm
